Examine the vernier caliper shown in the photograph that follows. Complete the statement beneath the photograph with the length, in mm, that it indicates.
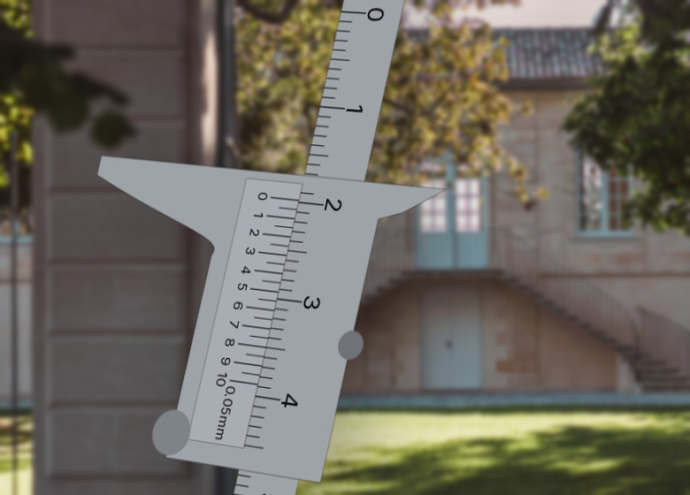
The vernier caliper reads 19.8 mm
